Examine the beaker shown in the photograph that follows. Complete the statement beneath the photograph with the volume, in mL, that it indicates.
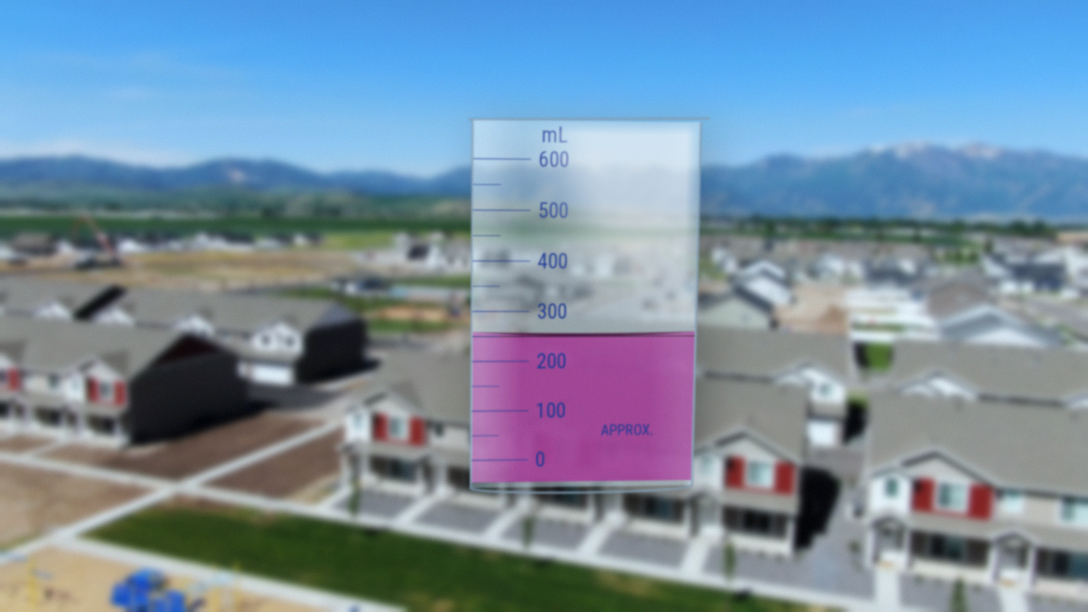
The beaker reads 250 mL
